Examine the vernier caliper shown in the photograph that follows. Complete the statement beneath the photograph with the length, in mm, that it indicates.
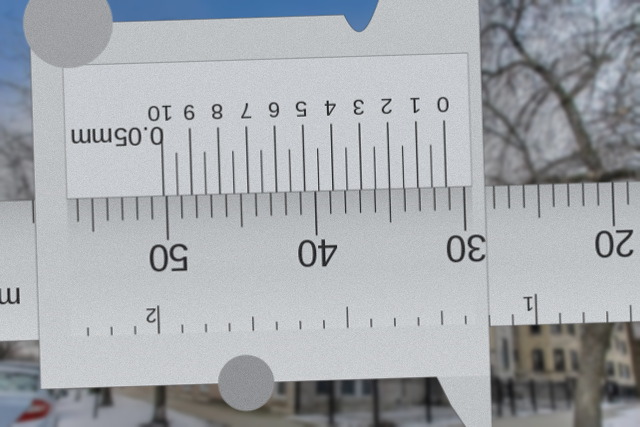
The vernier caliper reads 31.2 mm
